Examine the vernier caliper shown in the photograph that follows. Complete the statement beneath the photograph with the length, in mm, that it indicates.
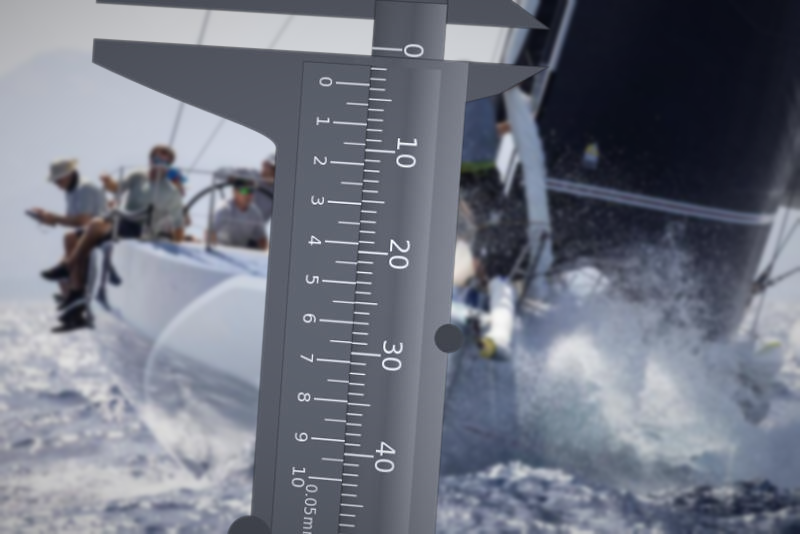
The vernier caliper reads 3.6 mm
